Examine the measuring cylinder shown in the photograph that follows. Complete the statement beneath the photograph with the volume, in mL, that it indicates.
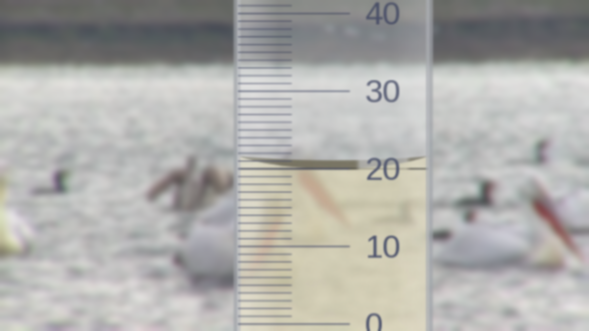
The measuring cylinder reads 20 mL
